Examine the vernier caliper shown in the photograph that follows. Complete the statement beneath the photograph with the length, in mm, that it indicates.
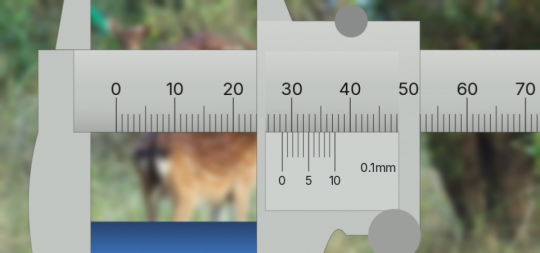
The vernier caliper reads 28.4 mm
